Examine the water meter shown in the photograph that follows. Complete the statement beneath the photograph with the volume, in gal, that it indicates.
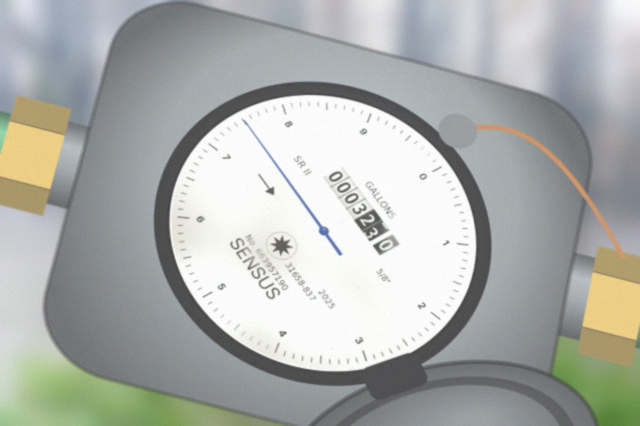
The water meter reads 3227.5 gal
